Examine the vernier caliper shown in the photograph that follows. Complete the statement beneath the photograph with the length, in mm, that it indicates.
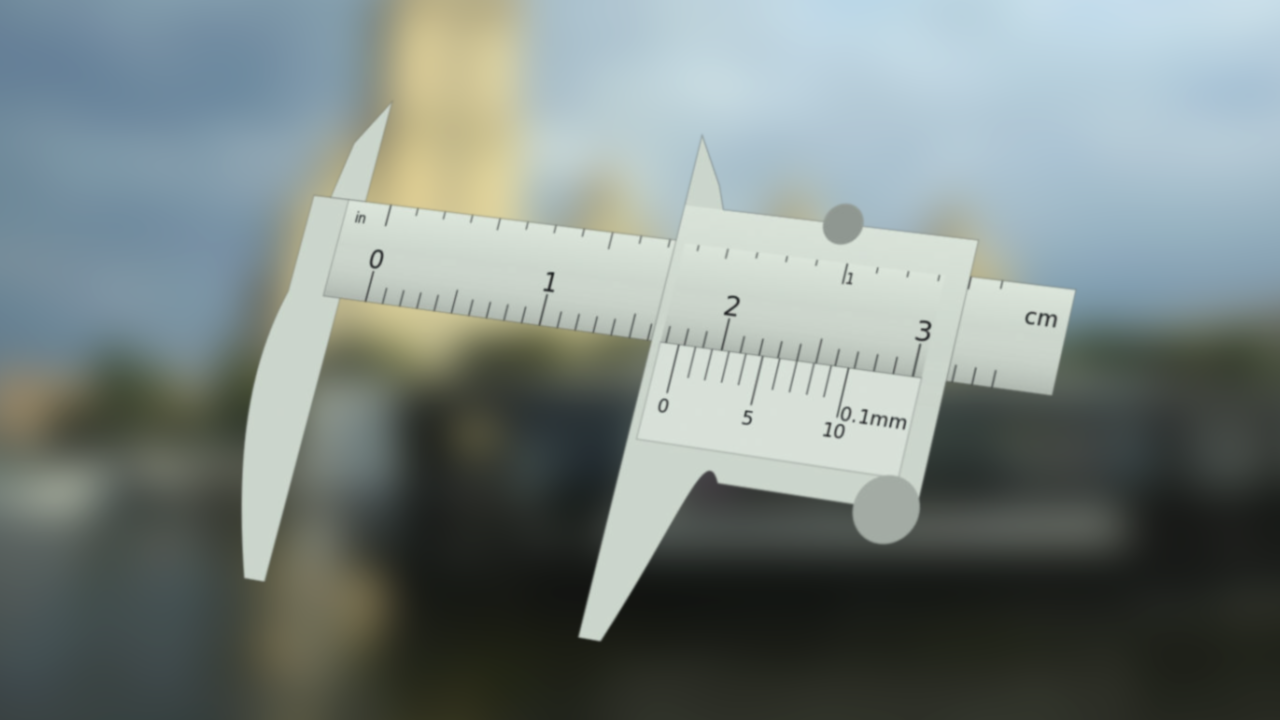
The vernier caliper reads 17.7 mm
